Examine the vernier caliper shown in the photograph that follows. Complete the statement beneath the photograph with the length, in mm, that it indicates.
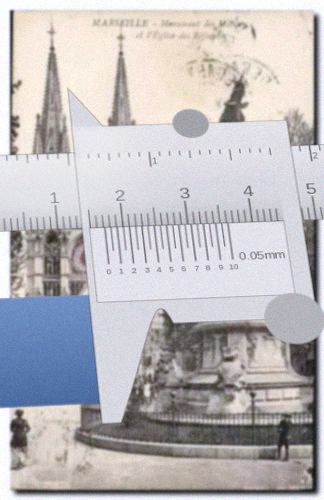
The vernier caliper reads 17.2 mm
